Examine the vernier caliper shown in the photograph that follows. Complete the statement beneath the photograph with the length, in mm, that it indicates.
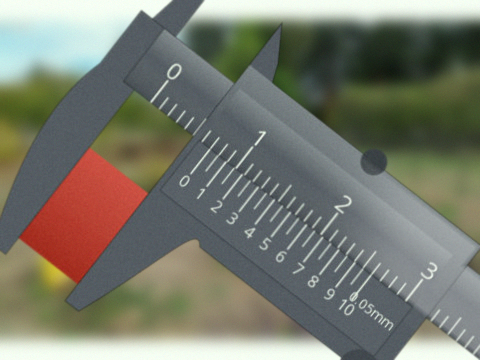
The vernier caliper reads 7.0 mm
